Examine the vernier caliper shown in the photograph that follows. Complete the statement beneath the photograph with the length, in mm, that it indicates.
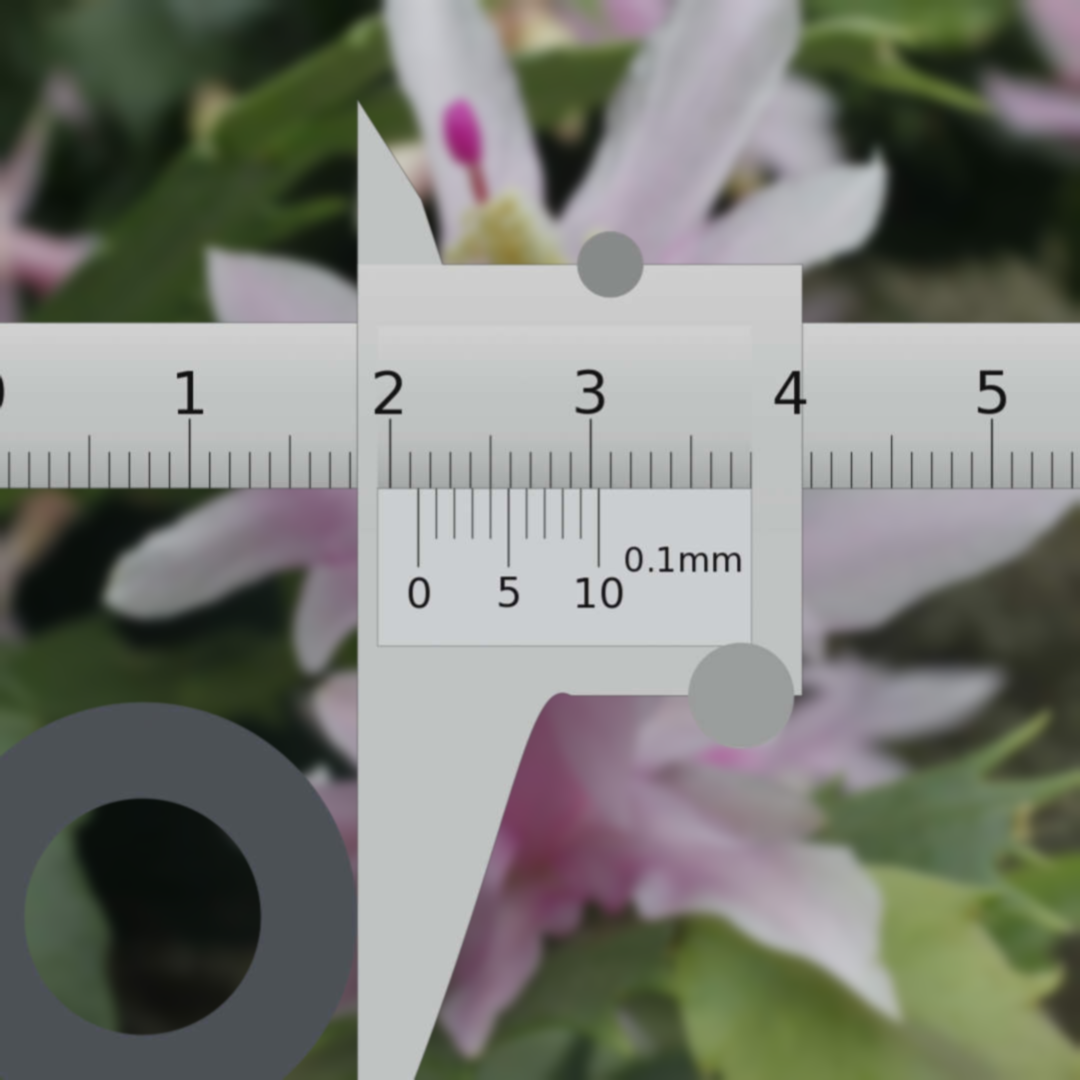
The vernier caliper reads 21.4 mm
